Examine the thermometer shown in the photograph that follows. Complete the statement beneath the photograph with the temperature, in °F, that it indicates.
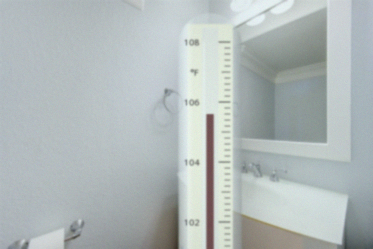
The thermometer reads 105.6 °F
